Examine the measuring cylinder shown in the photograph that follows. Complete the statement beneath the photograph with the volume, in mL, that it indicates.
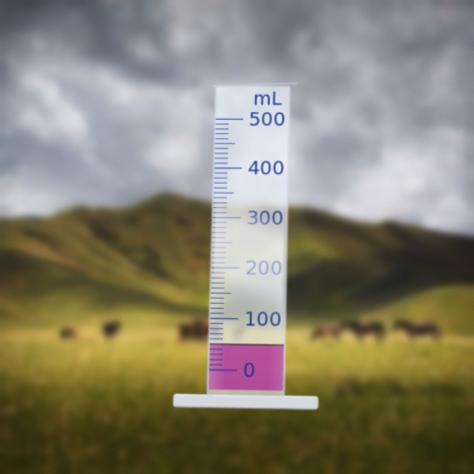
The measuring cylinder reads 50 mL
